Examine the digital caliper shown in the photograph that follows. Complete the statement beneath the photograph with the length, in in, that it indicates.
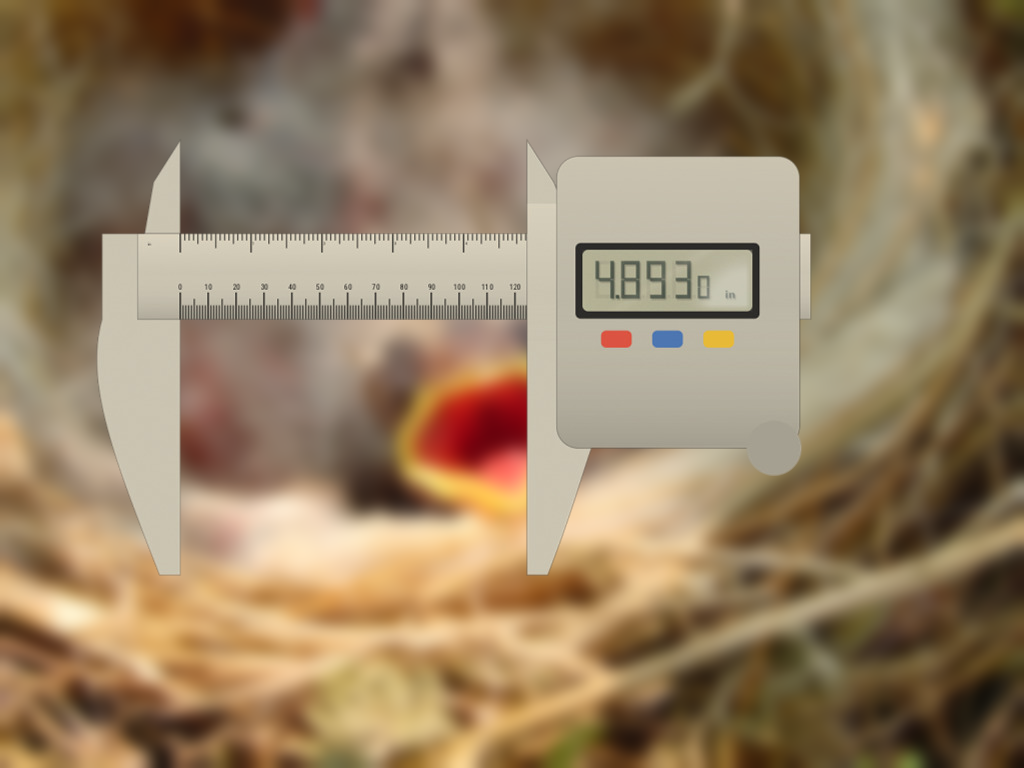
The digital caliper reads 4.8930 in
